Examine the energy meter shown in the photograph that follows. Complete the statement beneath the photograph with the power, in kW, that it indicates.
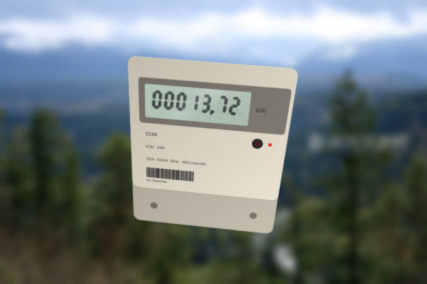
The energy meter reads 13.72 kW
